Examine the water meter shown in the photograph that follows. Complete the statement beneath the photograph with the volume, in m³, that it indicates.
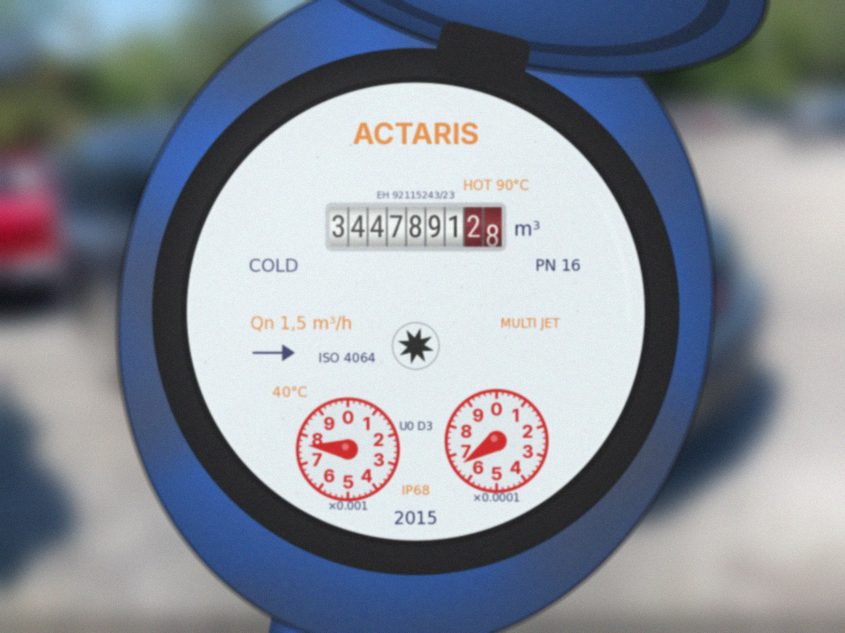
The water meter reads 3447891.2776 m³
